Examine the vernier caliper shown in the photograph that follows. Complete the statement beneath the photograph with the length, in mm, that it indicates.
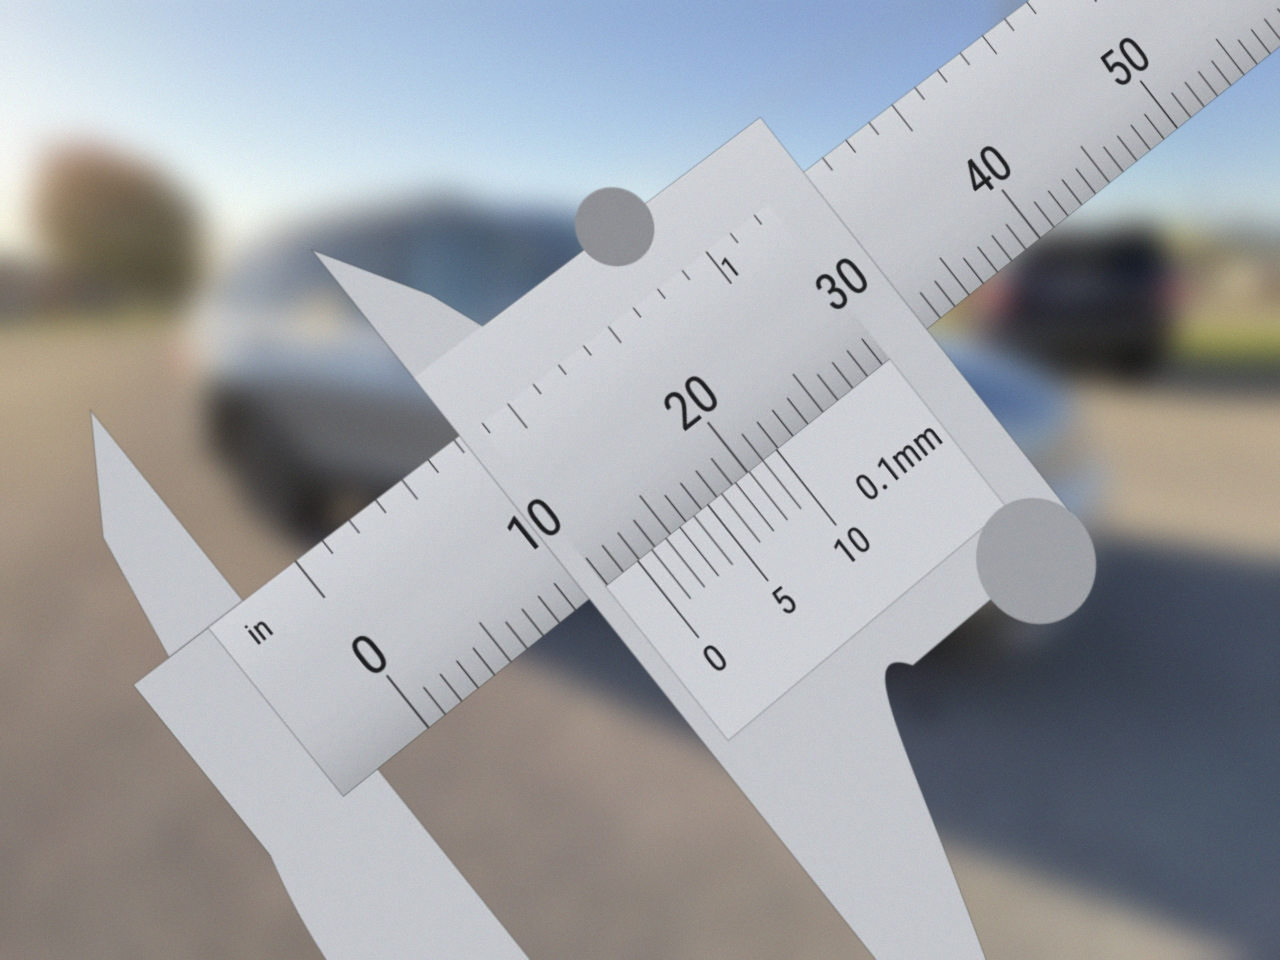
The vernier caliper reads 12.9 mm
